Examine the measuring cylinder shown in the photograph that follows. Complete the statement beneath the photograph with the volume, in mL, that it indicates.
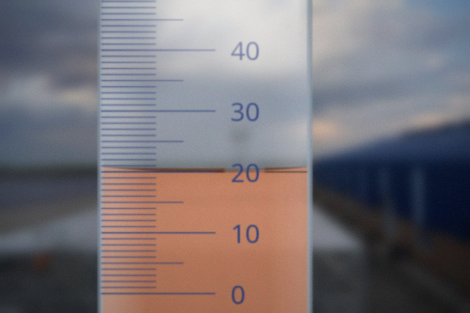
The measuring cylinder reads 20 mL
